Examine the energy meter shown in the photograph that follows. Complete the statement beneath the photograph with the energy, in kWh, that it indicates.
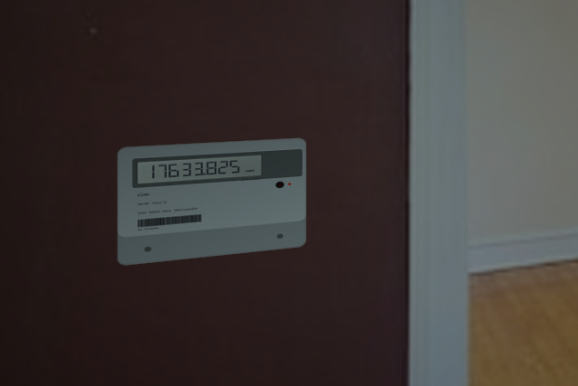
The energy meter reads 17633.825 kWh
